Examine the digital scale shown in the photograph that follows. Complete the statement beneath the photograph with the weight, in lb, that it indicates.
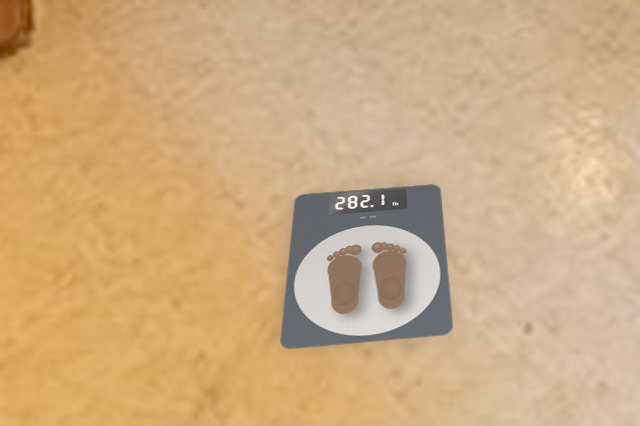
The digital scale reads 282.1 lb
